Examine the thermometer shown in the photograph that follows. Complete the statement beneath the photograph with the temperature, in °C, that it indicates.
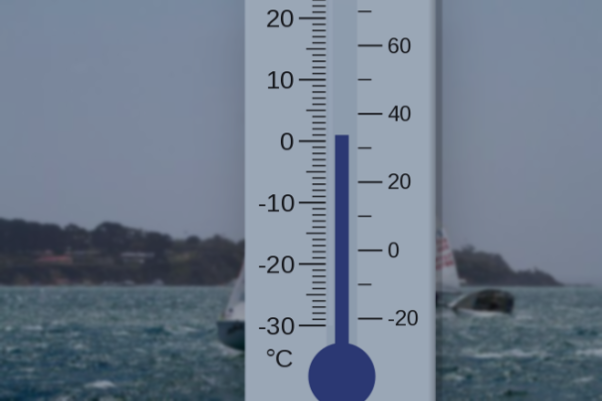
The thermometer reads 1 °C
